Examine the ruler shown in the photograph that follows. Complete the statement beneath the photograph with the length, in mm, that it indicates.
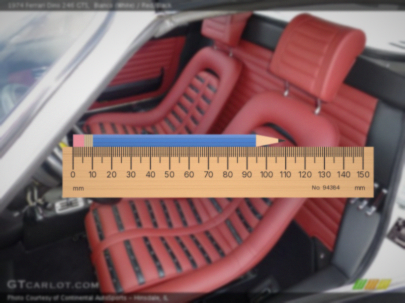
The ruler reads 110 mm
